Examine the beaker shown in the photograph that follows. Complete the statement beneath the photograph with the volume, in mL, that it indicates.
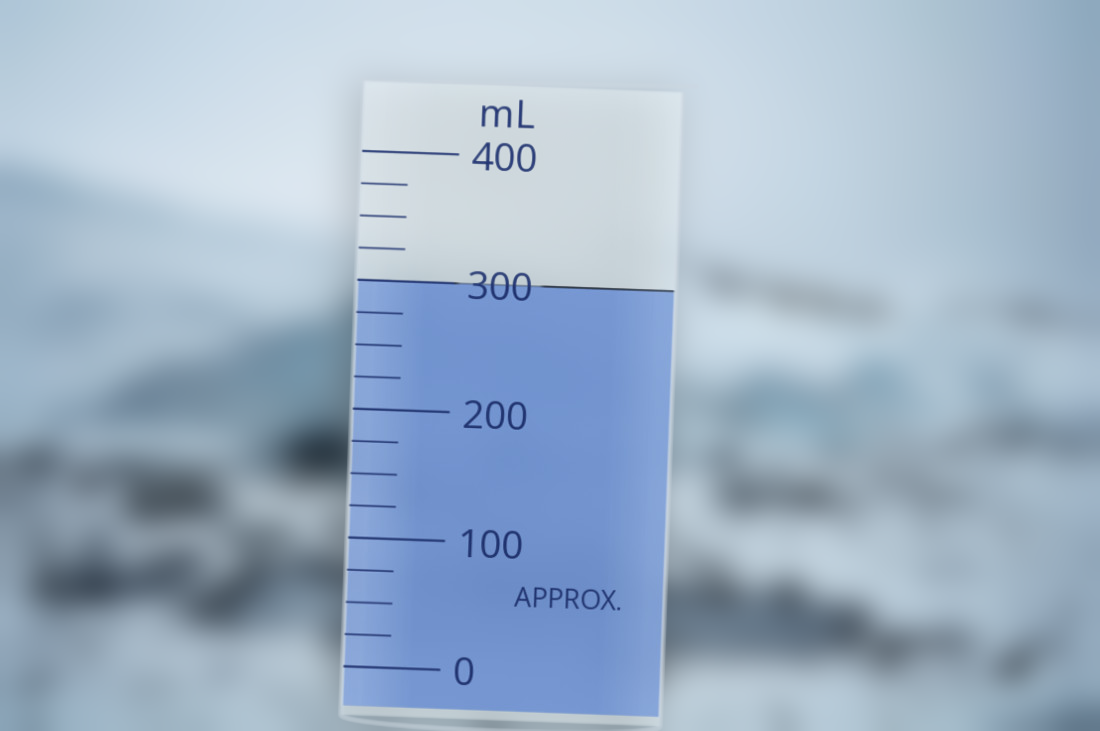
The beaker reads 300 mL
